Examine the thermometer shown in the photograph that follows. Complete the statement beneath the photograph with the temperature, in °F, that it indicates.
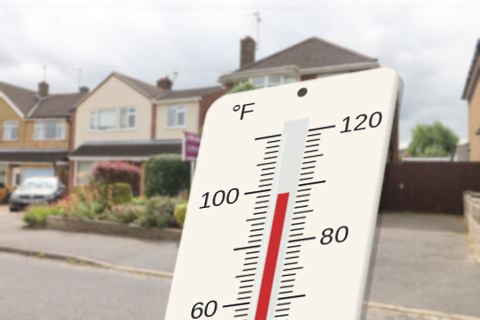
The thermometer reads 98 °F
